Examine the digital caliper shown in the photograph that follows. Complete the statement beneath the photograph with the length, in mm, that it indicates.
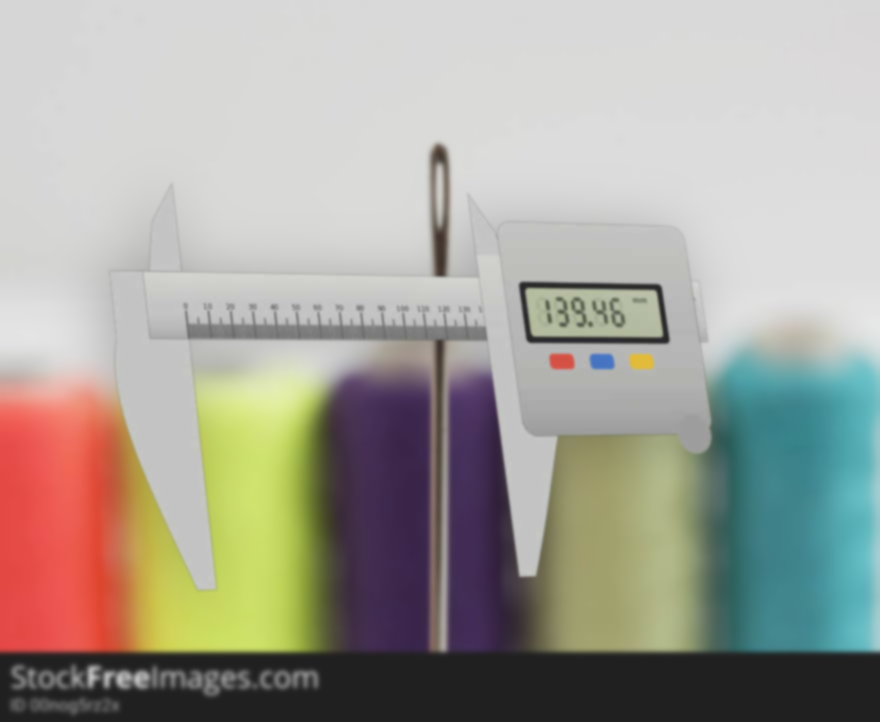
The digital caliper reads 139.46 mm
